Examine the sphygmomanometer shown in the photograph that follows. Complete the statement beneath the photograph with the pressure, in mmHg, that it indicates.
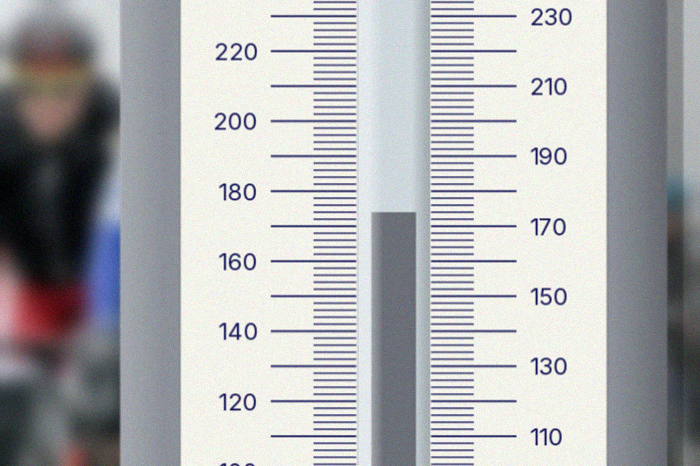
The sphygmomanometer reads 174 mmHg
